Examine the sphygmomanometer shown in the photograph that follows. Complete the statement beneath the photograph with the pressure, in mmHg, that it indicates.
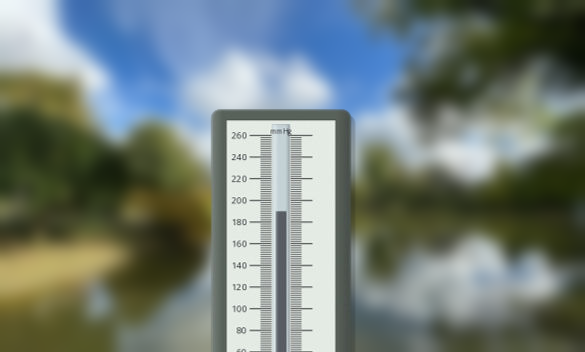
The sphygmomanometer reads 190 mmHg
